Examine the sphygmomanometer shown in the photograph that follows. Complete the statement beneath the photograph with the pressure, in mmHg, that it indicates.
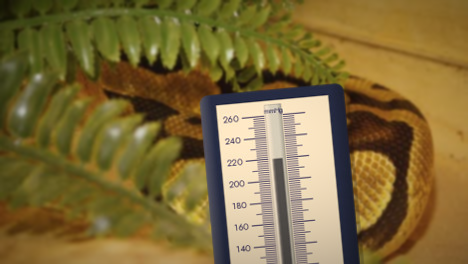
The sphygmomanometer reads 220 mmHg
